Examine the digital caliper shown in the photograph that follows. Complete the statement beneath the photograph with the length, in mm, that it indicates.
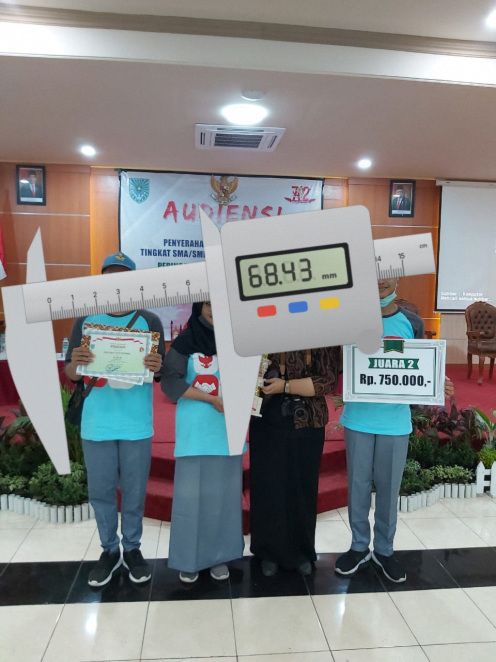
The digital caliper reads 68.43 mm
